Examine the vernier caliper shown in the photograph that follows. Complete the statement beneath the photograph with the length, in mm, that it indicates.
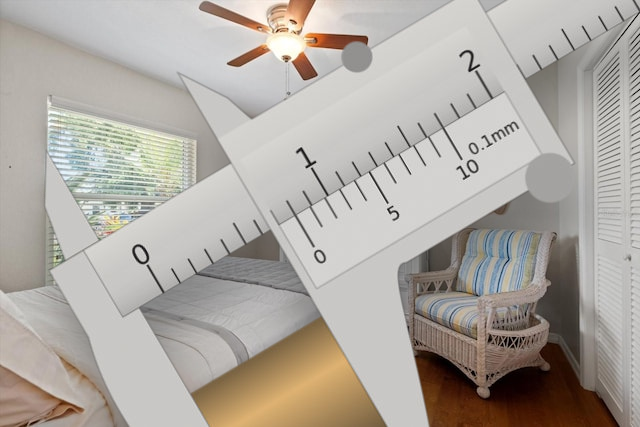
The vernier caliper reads 8.0 mm
